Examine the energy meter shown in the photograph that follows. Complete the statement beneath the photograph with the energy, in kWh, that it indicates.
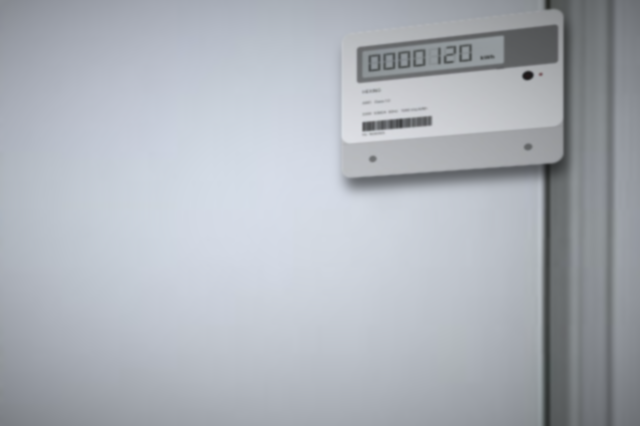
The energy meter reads 120 kWh
